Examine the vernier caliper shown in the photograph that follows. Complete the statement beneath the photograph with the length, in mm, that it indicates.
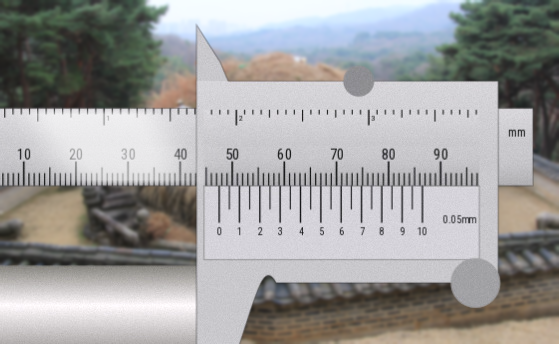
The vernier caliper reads 47.5 mm
